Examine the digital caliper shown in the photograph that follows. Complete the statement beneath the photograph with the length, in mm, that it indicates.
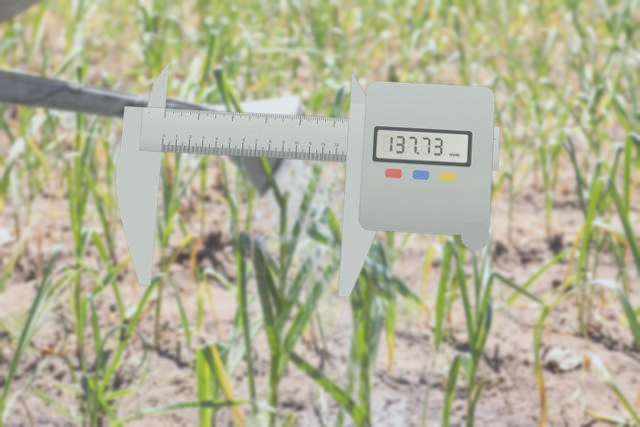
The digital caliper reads 137.73 mm
